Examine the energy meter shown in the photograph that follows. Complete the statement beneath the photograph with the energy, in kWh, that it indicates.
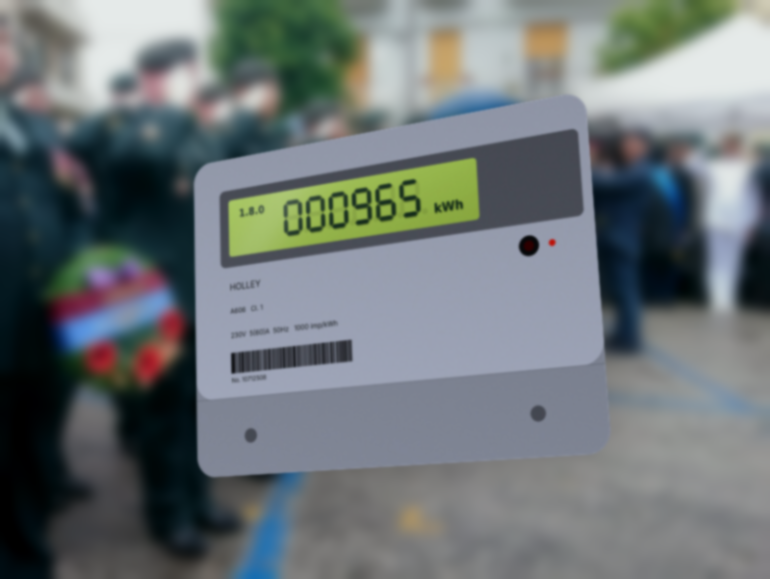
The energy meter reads 965 kWh
